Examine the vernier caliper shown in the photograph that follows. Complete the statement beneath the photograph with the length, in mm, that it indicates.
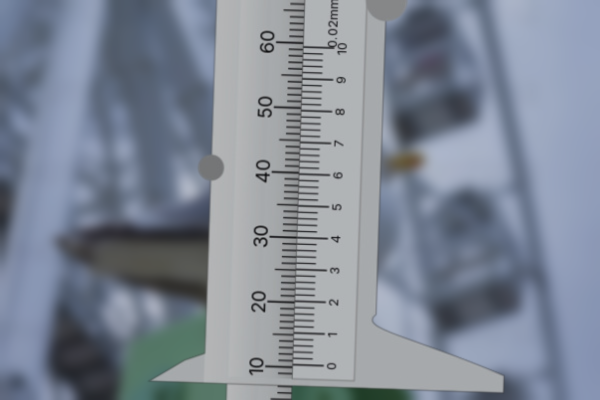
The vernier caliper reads 10.4 mm
